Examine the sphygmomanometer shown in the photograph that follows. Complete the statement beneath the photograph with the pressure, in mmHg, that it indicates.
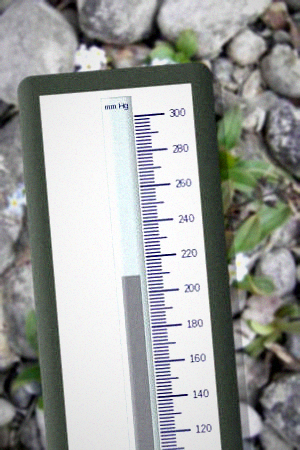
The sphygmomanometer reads 210 mmHg
